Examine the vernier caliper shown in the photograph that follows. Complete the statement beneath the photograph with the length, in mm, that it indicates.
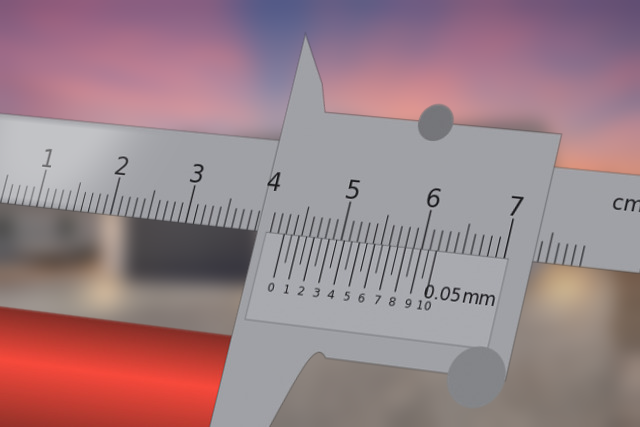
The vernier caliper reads 42.8 mm
